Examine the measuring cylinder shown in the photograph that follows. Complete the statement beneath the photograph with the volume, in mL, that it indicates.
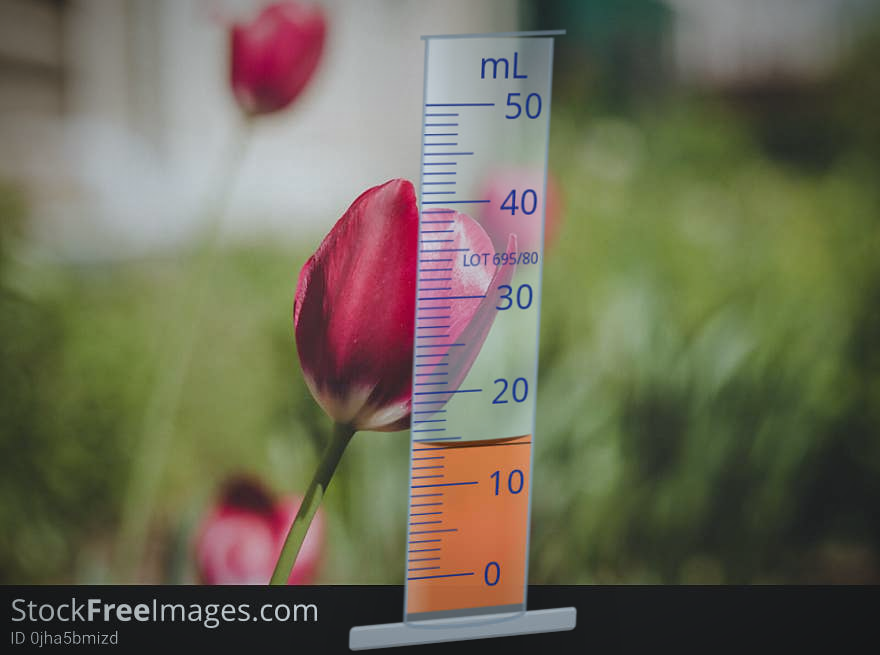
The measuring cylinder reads 14 mL
